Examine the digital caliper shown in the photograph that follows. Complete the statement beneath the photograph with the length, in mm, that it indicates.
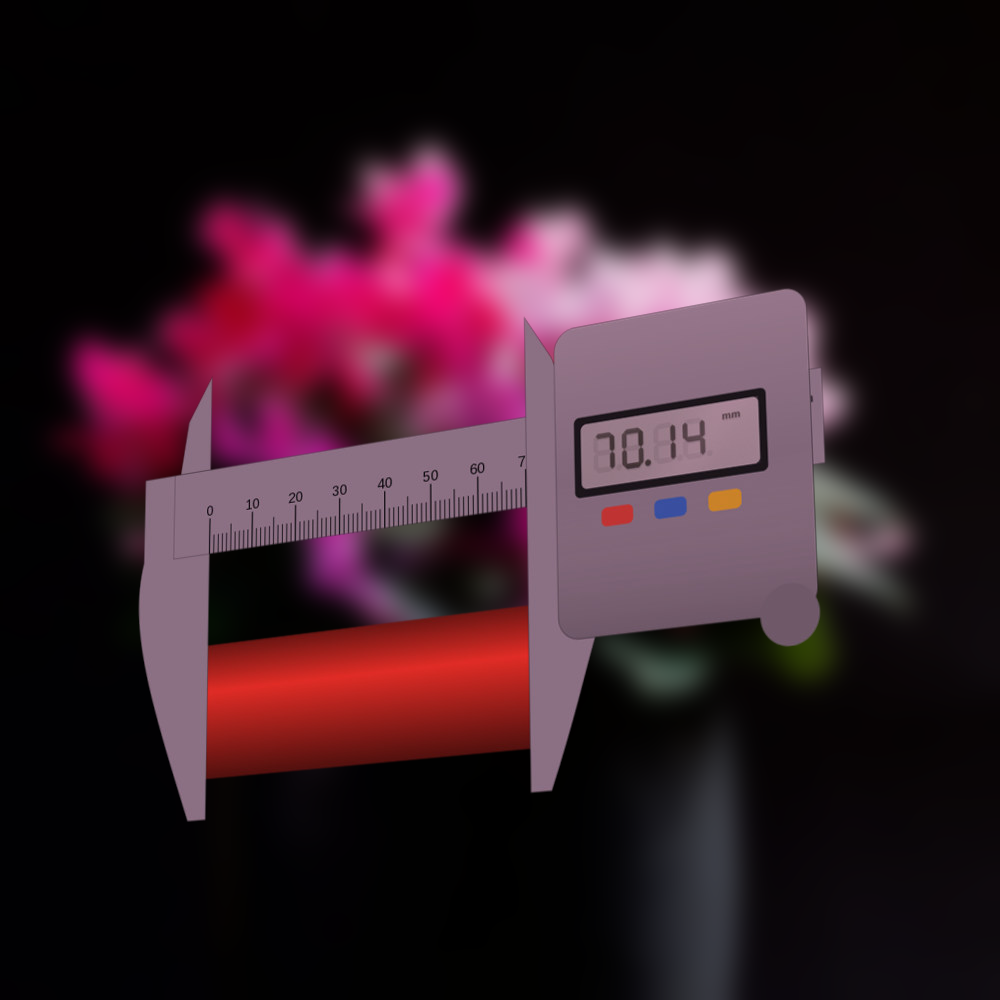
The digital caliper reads 70.14 mm
